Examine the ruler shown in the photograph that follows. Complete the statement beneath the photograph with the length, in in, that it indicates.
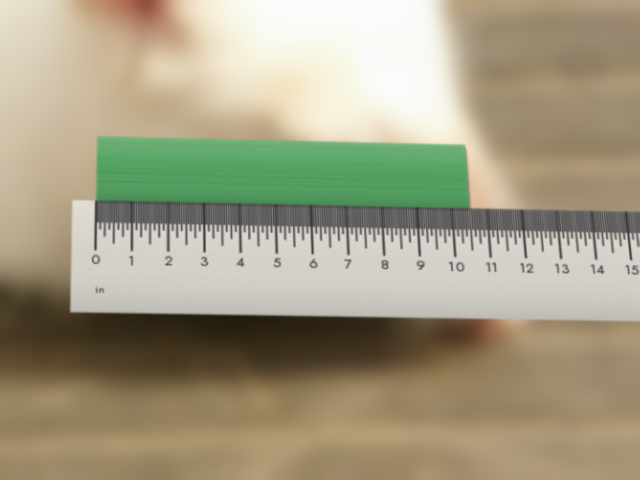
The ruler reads 10.5 in
